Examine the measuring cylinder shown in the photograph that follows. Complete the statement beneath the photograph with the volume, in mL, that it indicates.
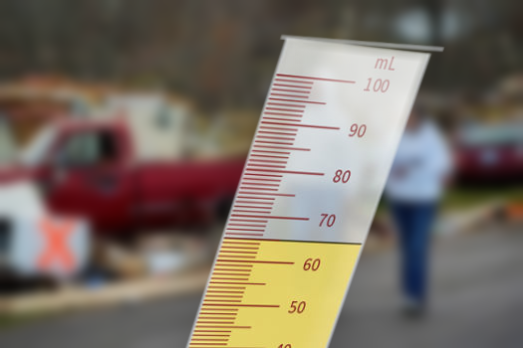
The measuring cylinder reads 65 mL
